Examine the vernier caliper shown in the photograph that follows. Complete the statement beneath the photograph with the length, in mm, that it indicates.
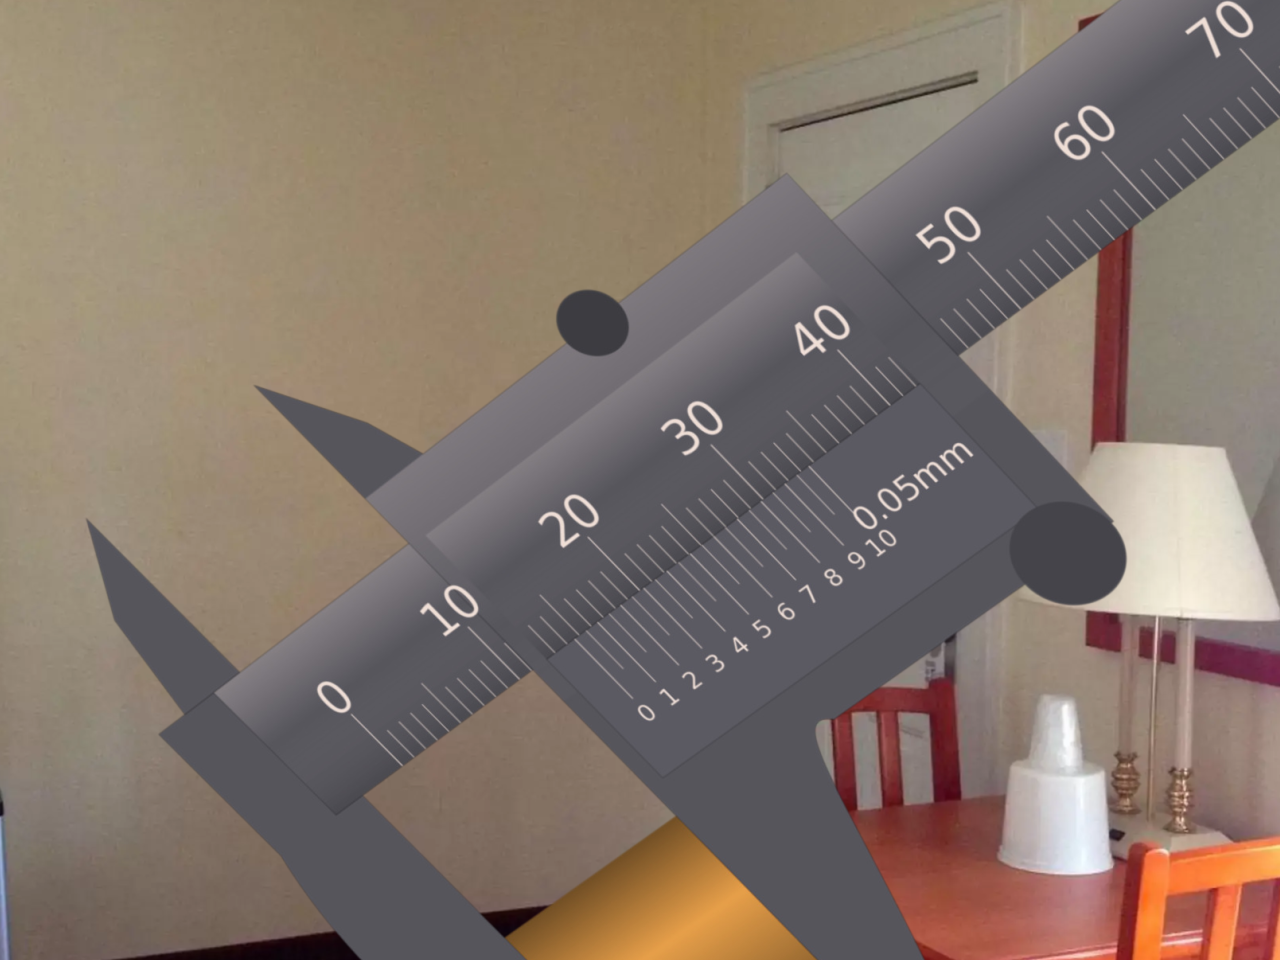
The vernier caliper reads 14.6 mm
